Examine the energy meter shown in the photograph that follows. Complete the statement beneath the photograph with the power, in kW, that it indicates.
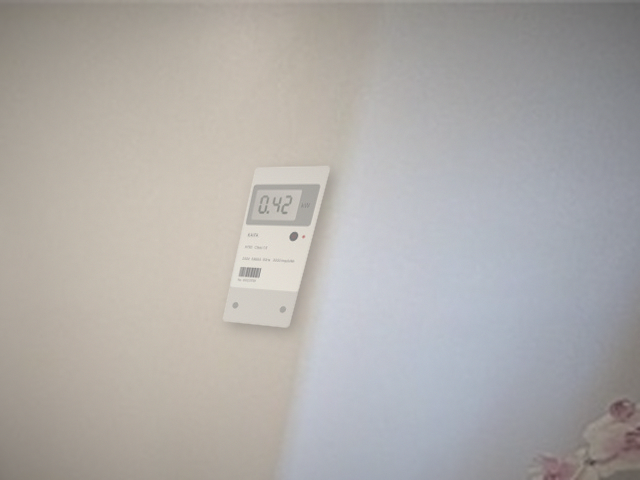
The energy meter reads 0.42 kW
